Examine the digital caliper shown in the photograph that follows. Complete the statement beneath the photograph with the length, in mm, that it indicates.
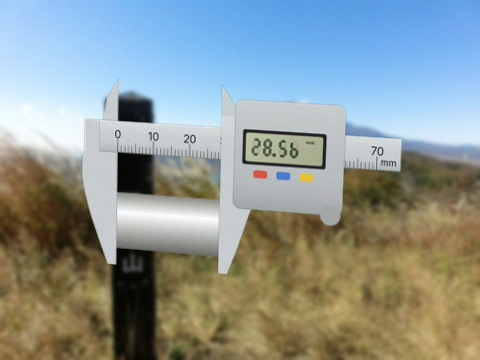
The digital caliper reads 28.56 mm
